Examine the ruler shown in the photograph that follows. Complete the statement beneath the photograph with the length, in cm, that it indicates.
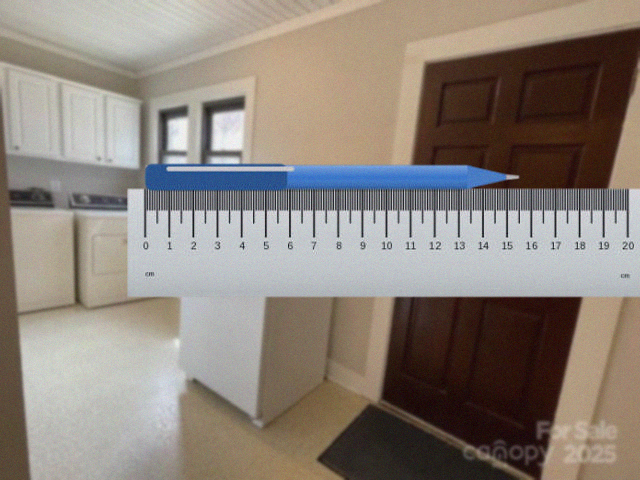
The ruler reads 15.5 cm
